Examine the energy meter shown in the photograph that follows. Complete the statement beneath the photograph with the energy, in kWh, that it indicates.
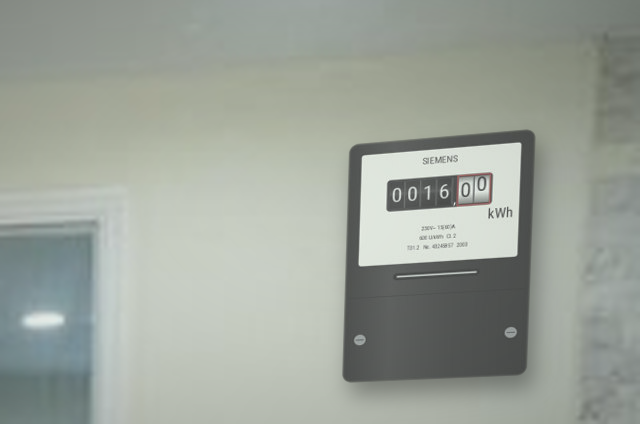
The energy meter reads 16.00 kWh
